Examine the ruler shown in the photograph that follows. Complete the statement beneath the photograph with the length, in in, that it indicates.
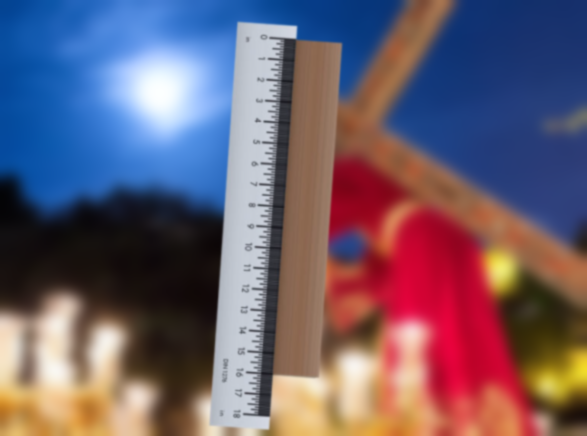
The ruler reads 16 in
